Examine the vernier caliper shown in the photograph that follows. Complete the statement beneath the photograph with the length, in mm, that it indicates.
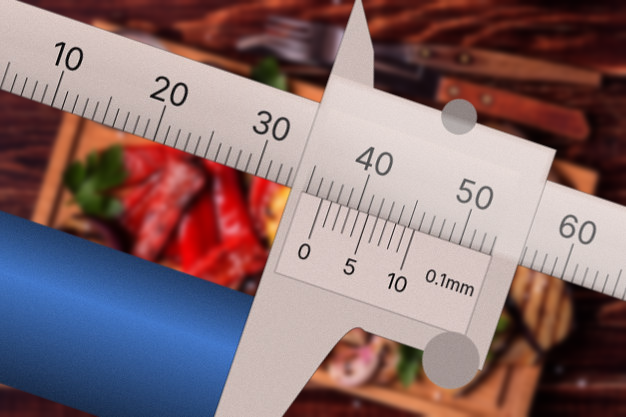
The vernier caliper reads 36.6 mm
